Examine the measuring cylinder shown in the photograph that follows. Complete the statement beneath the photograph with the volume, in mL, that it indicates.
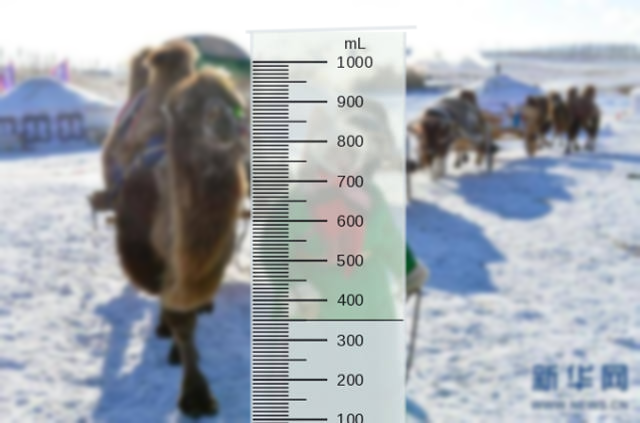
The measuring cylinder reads 350 mL
